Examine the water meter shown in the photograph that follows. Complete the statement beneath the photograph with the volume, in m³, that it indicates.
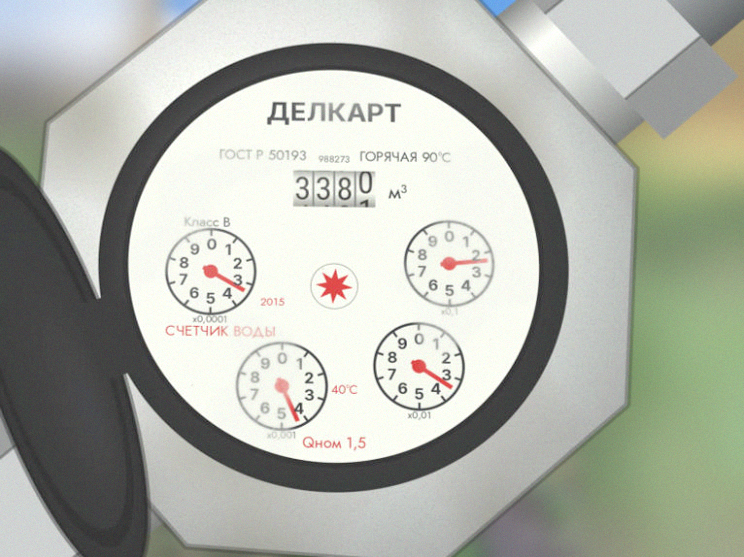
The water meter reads 3380.2343 m³
